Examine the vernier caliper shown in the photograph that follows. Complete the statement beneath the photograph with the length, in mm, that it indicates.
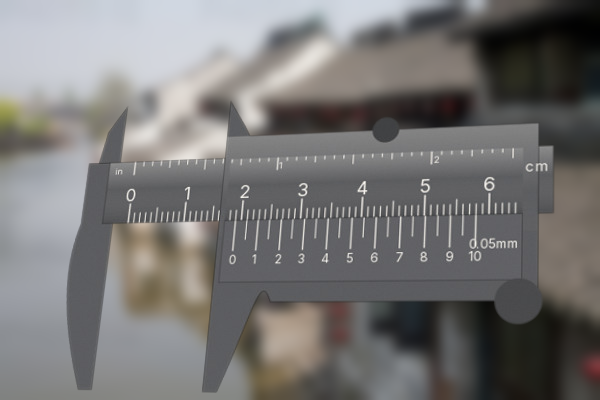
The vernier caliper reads 19.0 mm
